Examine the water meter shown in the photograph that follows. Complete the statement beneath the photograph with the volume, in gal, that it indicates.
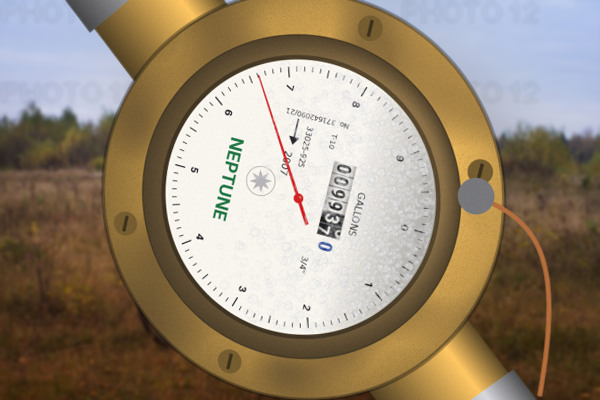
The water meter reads 99366.6 gal
